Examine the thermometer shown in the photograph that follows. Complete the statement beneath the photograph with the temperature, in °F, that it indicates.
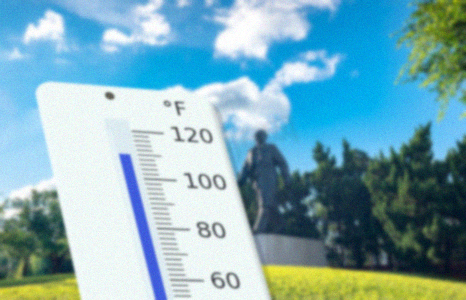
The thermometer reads 110 °F
